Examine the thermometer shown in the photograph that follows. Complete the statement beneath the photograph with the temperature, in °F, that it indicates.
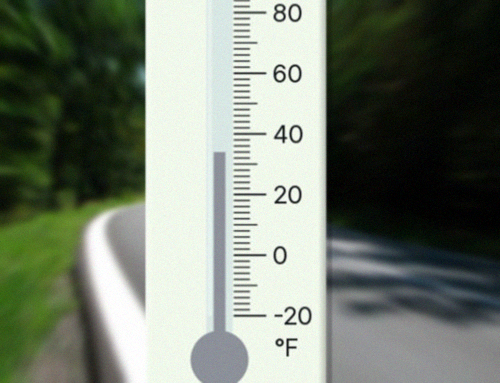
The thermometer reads 34 °F
